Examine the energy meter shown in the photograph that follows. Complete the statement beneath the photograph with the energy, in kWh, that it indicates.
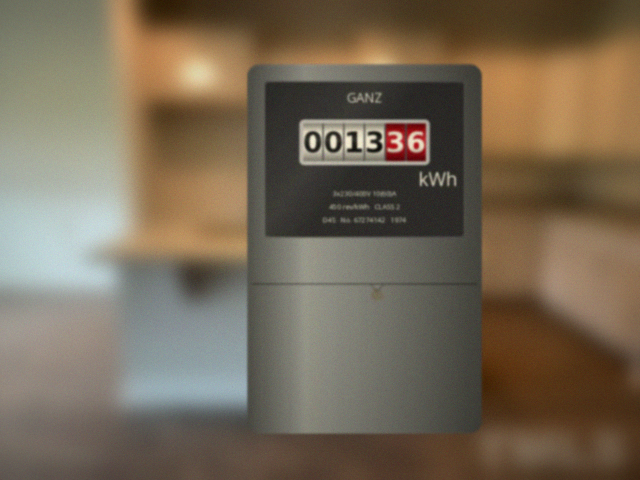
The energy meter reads 13.36 kWh
